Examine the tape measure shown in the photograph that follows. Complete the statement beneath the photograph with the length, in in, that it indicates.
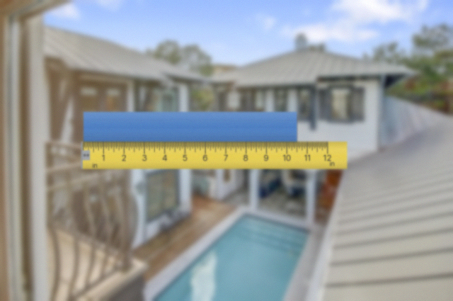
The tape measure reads 10.5 in
